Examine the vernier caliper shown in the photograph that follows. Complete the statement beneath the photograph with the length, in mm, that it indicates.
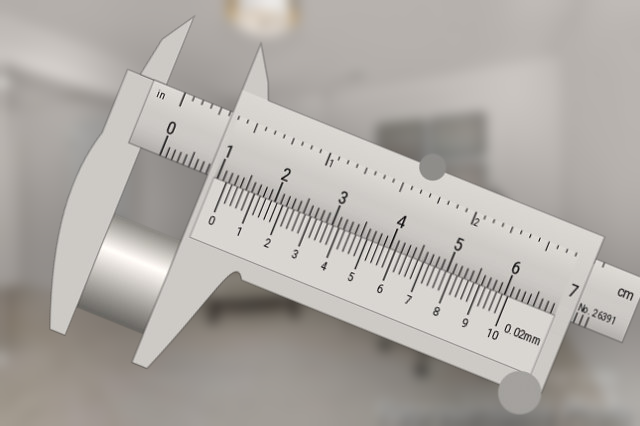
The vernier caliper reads 11.6 mm
